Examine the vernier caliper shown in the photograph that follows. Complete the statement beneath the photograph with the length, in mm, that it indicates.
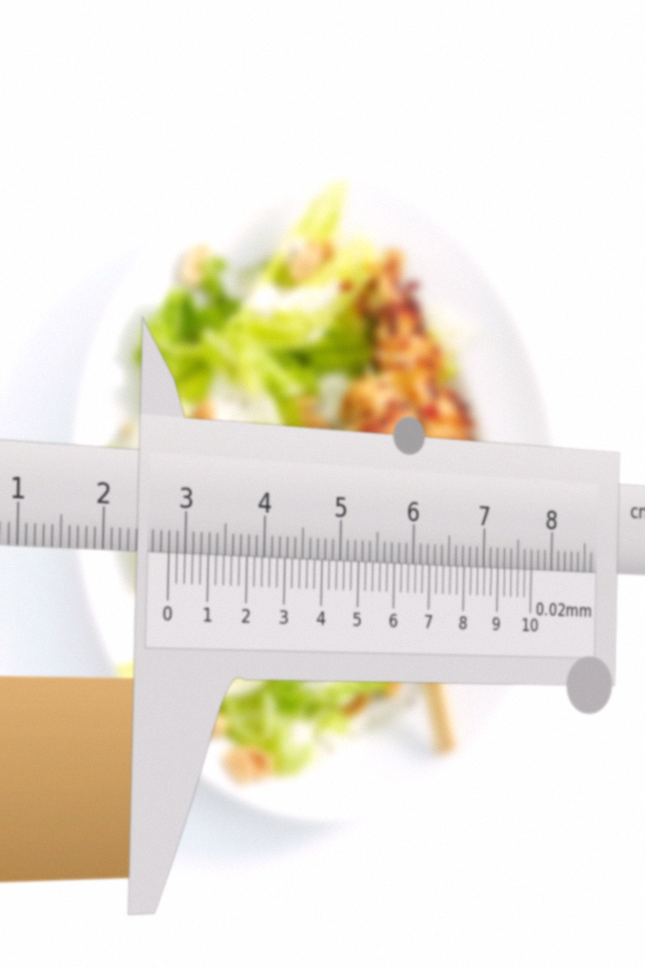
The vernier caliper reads 28.0 mm
